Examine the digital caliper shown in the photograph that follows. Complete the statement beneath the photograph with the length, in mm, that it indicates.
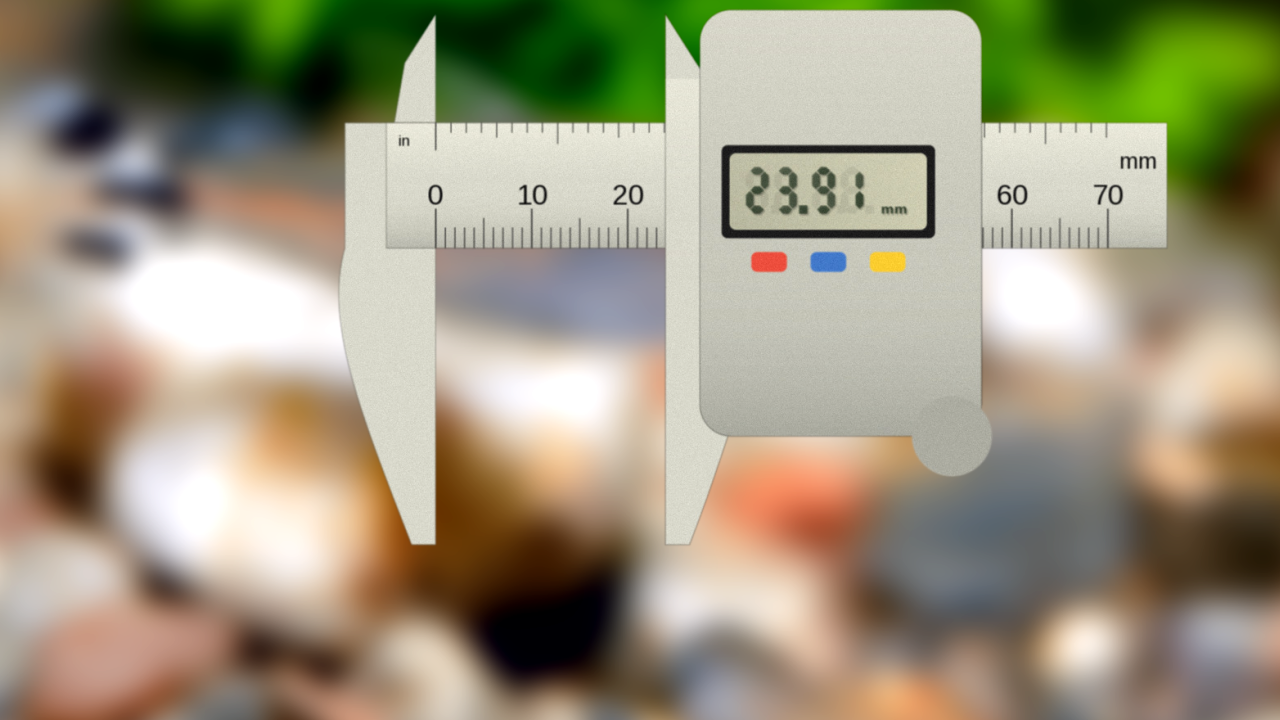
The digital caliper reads 23.91 mm
